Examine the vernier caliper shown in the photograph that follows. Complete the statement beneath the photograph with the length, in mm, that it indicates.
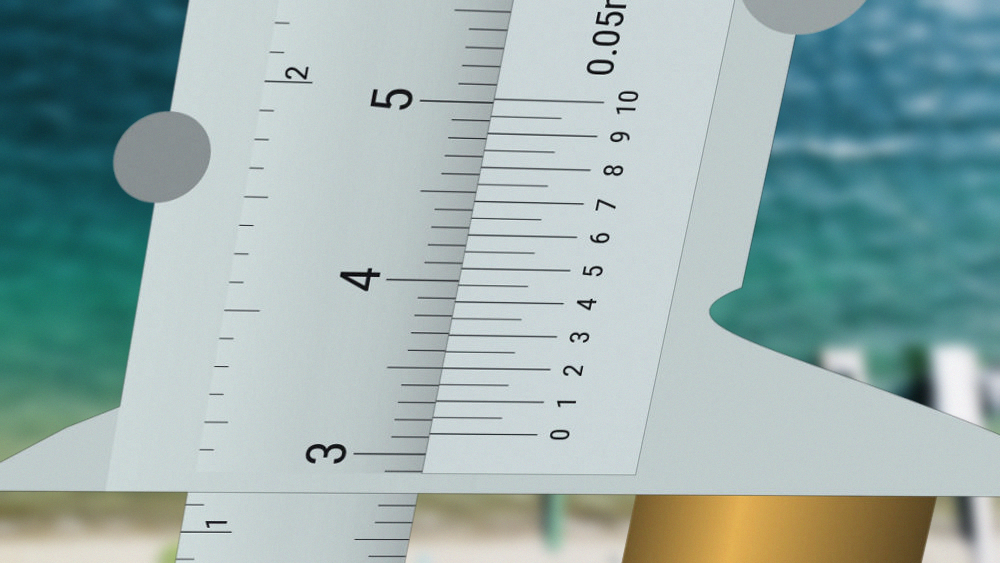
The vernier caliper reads 31.2 mm
